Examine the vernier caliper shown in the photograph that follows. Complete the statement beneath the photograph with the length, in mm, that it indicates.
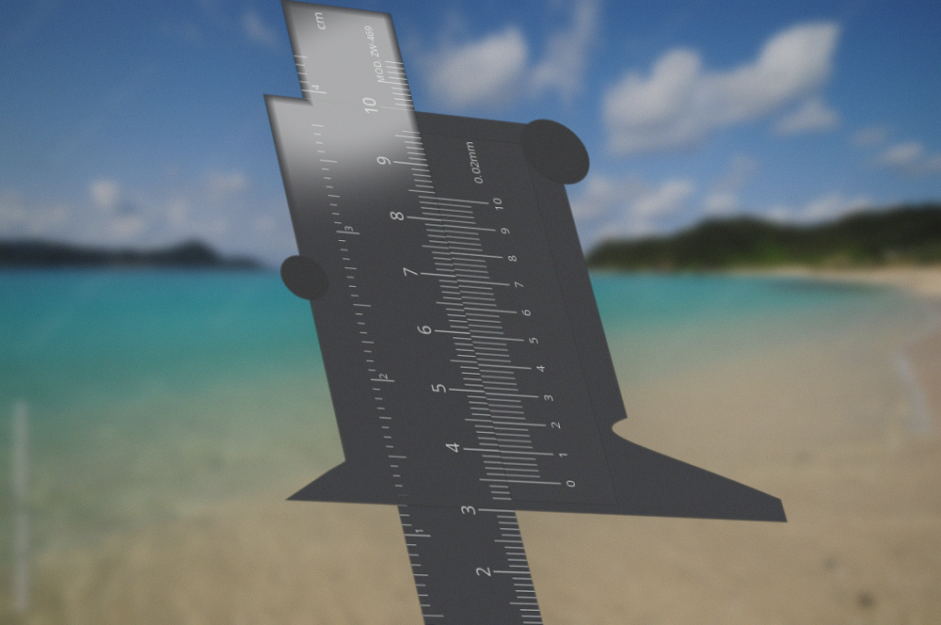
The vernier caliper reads 35.0 mm
